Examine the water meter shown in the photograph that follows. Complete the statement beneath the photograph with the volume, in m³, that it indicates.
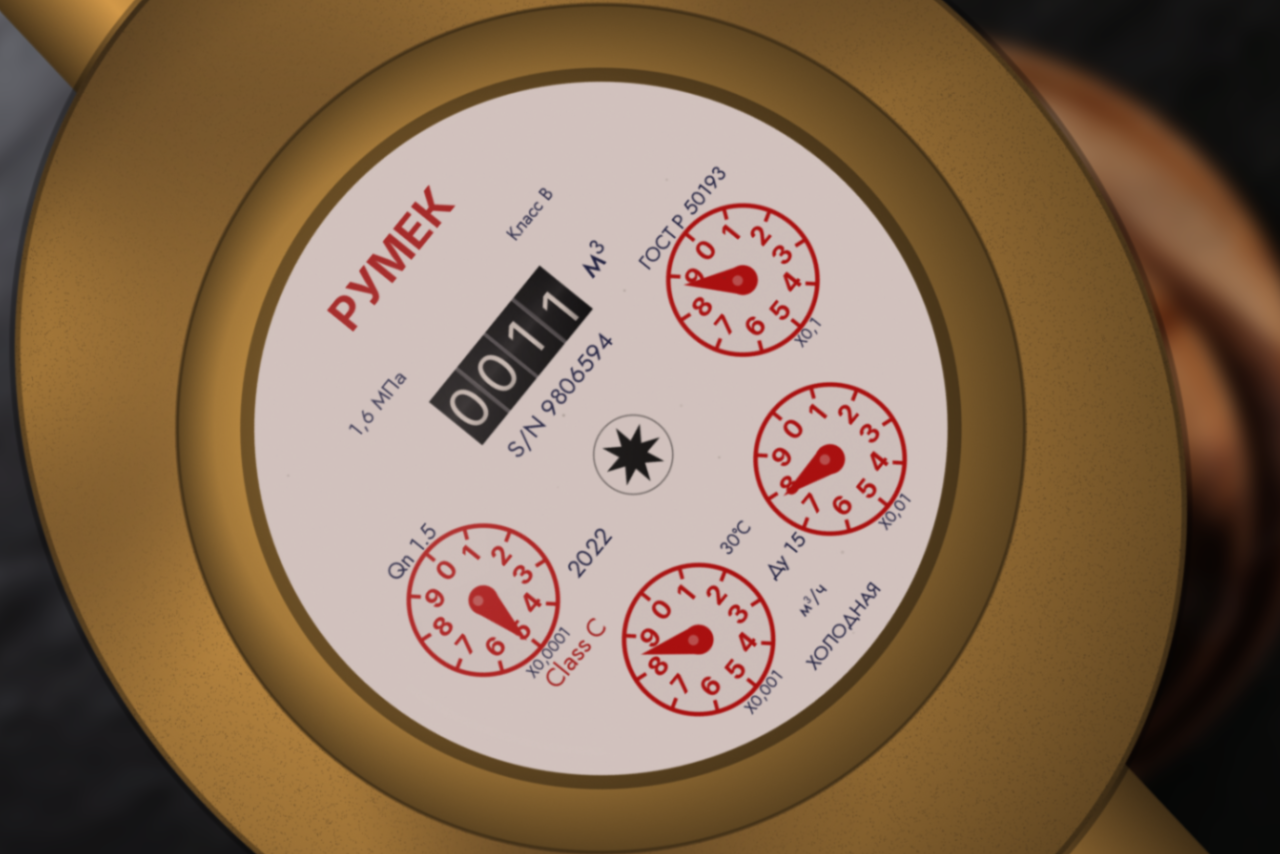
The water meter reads 10.8785 m³
